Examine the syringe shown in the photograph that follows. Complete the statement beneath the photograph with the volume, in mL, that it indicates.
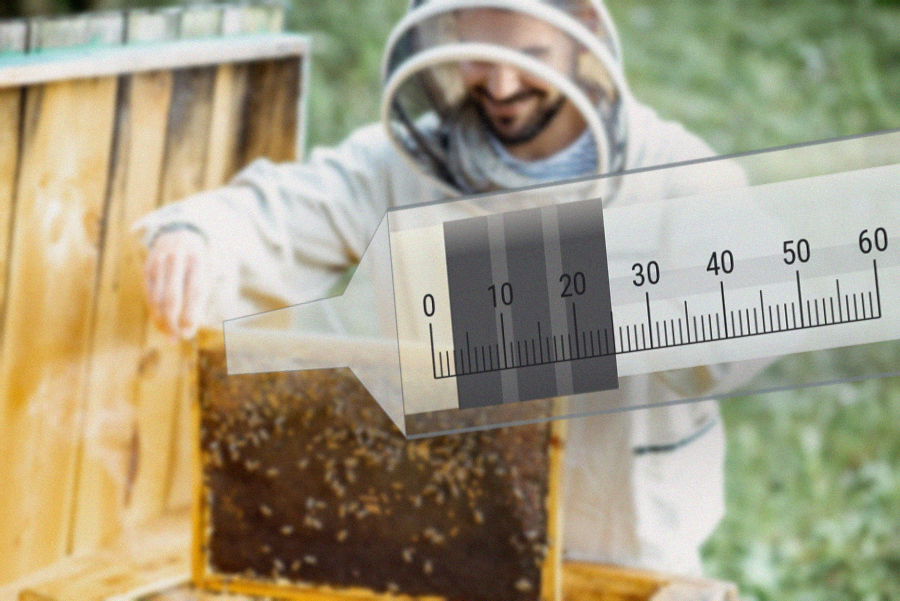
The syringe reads 3 mL
